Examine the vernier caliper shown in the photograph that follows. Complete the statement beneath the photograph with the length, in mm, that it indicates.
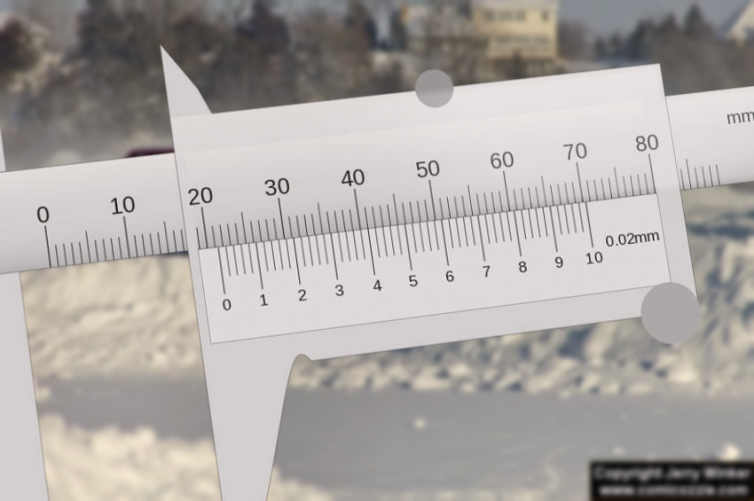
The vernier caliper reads 21.4 mm
